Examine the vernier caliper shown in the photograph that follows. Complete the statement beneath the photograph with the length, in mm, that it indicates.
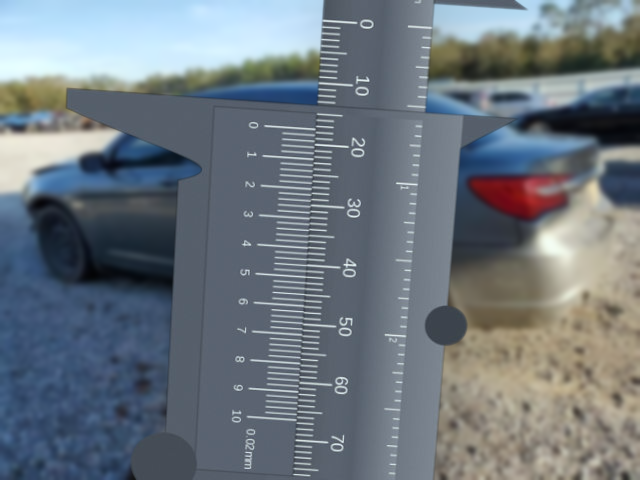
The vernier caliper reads 17.5 mm
